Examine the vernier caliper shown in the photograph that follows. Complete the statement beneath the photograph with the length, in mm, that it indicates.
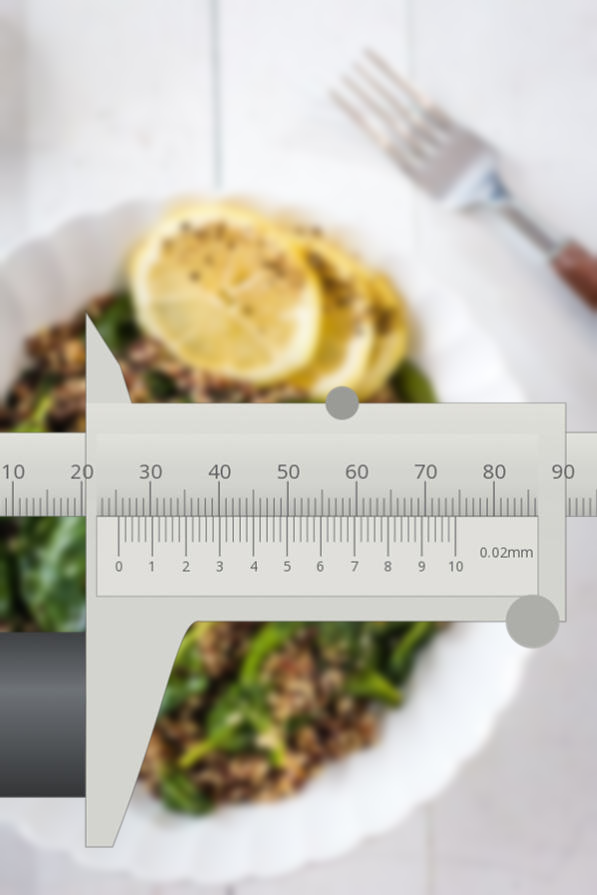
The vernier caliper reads 25.4 mm
